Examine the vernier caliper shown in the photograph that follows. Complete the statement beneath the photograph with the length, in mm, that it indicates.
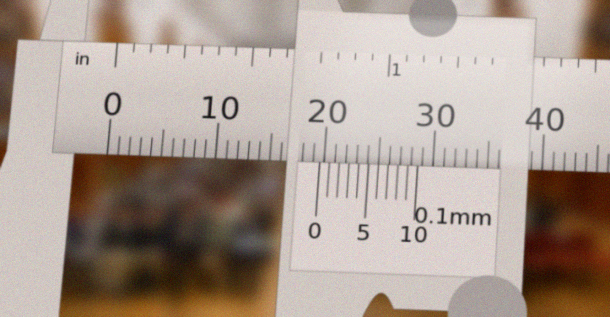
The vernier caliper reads 19.6 mm
